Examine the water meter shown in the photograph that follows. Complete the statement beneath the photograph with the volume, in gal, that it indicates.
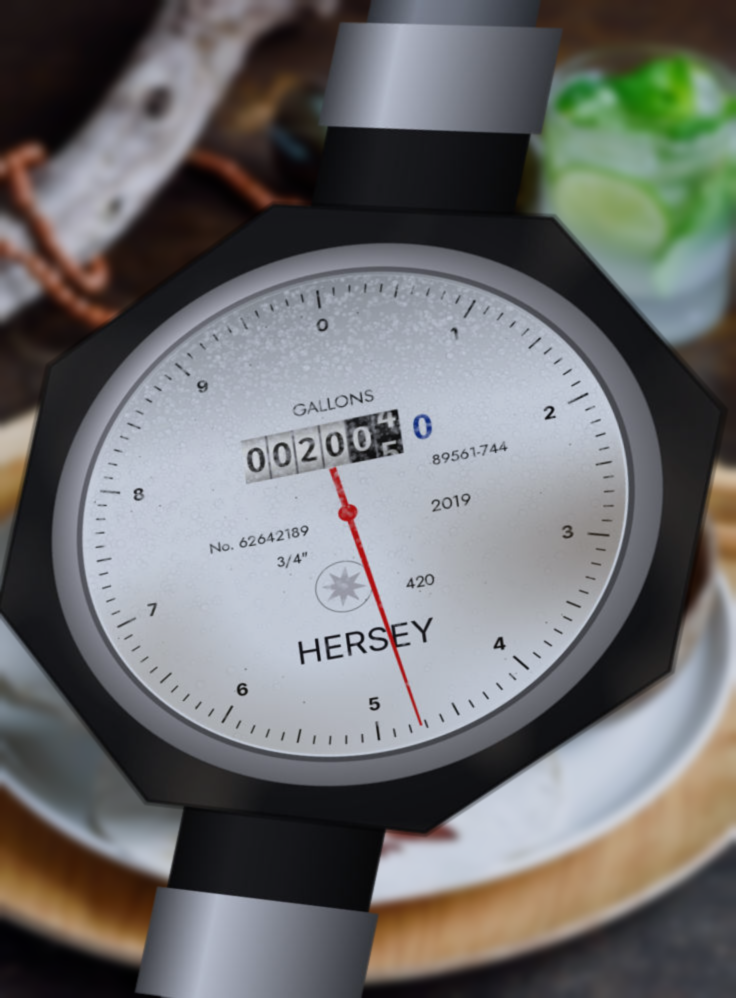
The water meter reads 20044.7 gal
